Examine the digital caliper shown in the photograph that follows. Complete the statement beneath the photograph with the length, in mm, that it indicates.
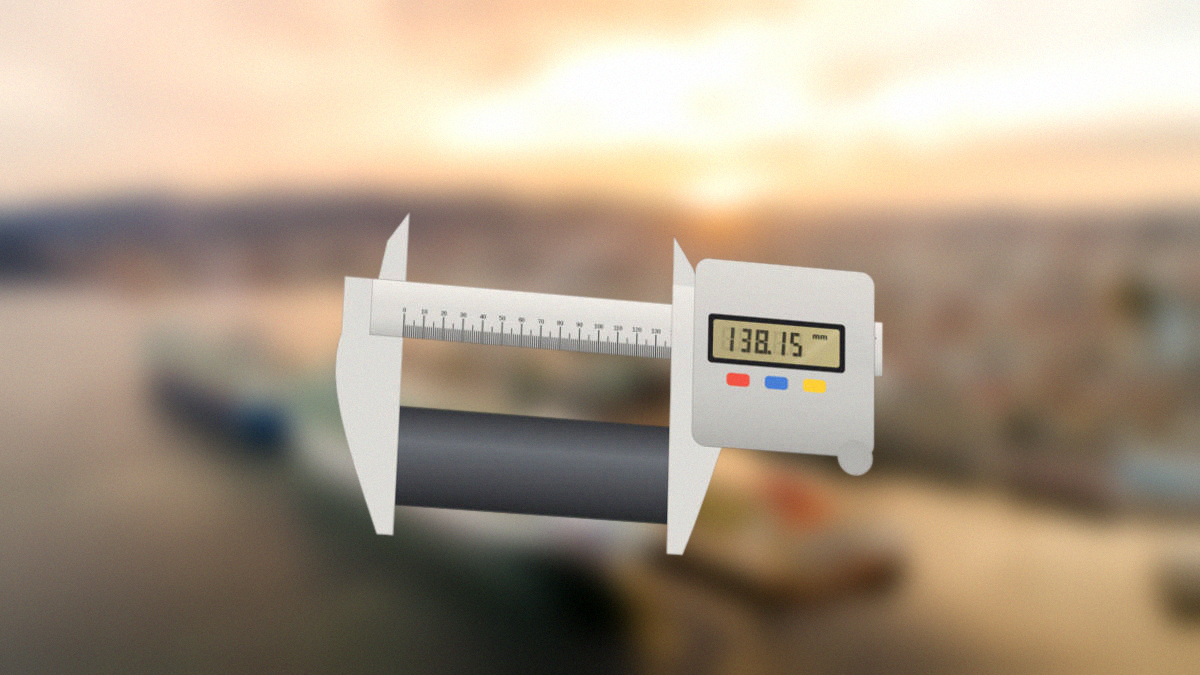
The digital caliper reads 138.15 mm
